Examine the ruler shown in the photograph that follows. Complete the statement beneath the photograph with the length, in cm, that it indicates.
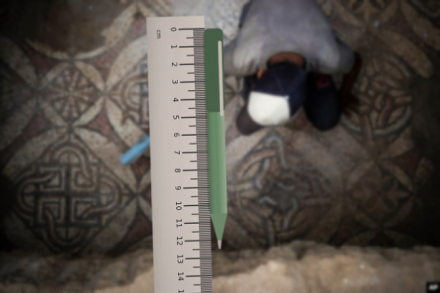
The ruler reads 12.5 cm
